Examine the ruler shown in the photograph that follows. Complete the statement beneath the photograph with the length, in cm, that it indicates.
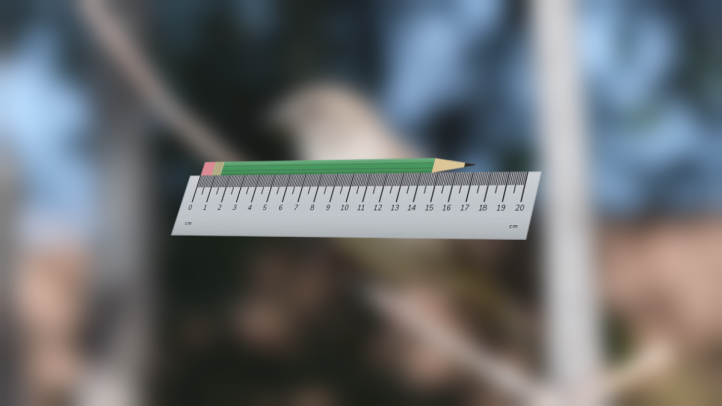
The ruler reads 17 cm
